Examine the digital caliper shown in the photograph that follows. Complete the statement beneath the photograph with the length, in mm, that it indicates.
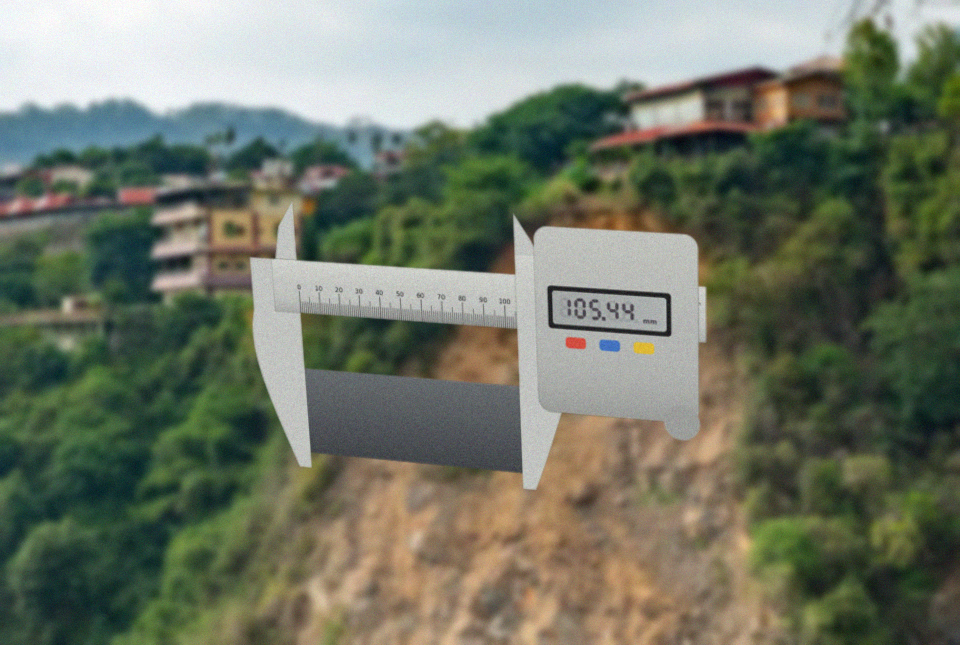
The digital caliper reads 105.44 mm
